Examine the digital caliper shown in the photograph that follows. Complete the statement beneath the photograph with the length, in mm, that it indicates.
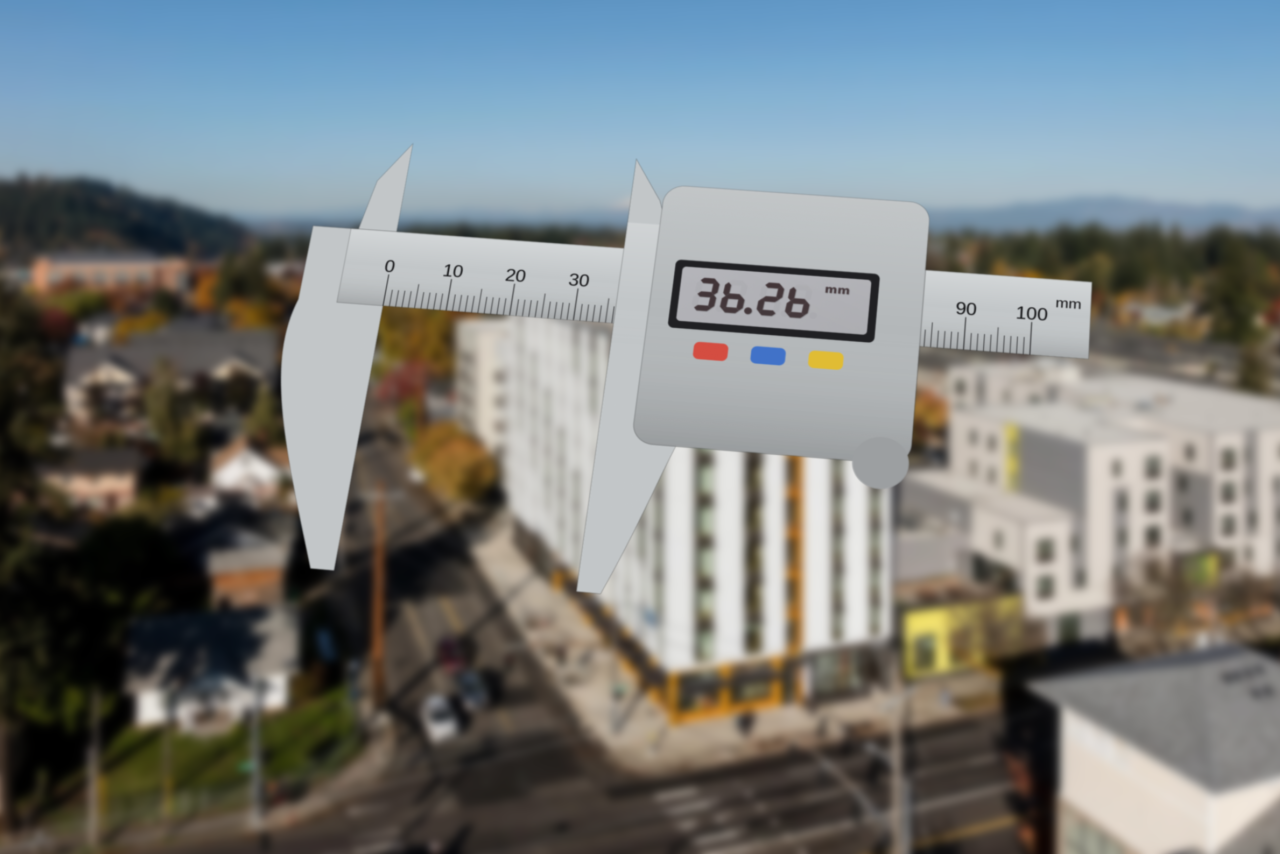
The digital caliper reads 36.26 mm
